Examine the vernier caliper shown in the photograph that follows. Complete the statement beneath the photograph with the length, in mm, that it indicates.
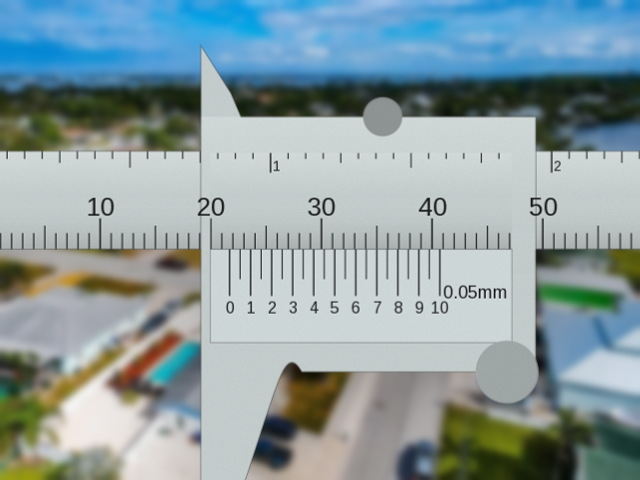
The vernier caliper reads 21.7 mm
